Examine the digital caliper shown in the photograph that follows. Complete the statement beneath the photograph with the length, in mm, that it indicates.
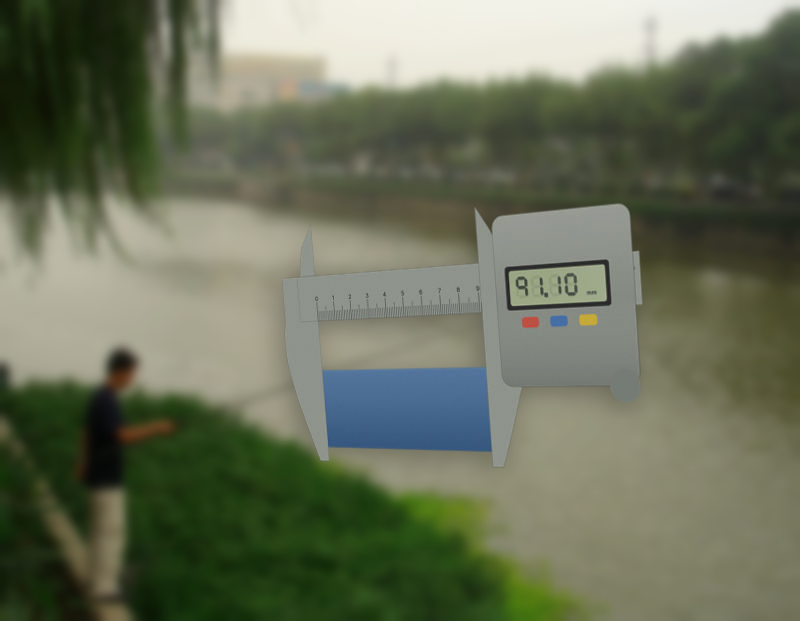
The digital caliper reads 91.10 mm
